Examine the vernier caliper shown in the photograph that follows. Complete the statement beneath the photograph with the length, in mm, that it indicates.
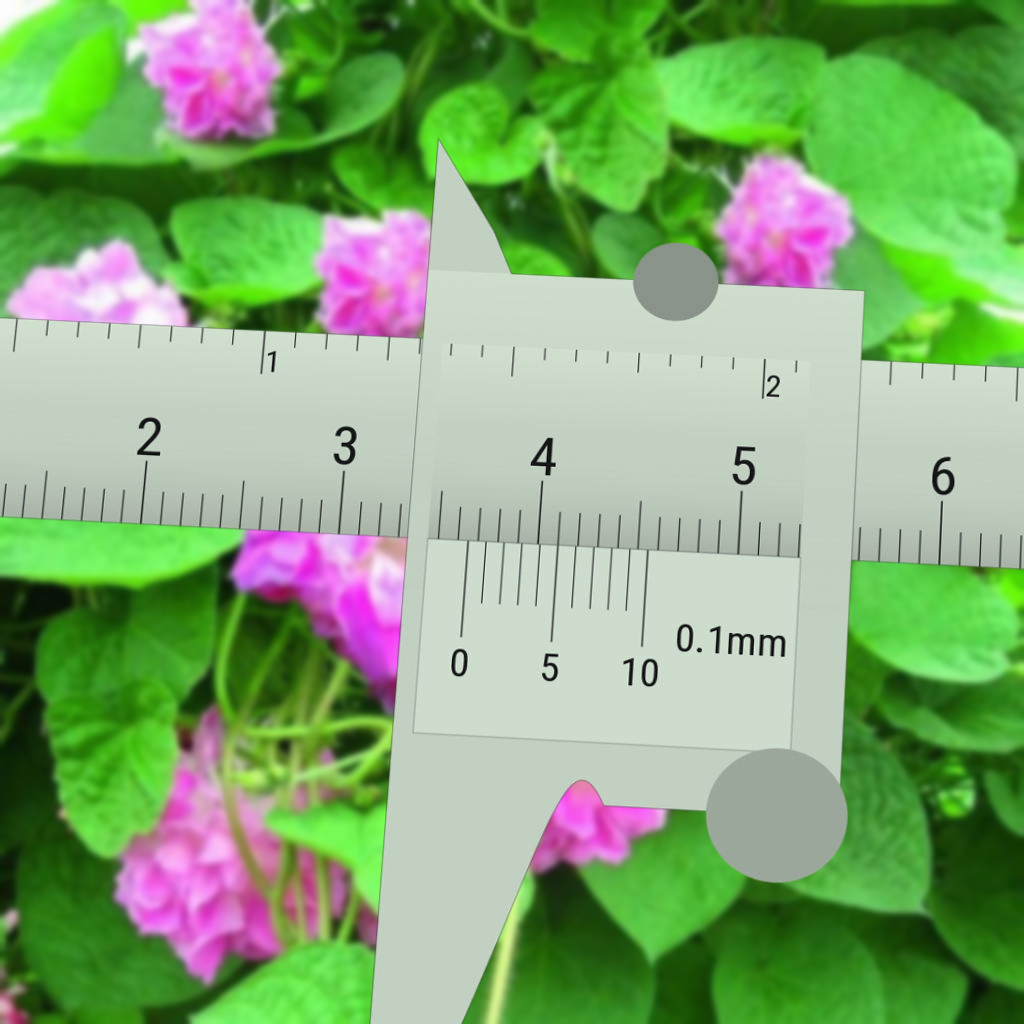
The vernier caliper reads 36.5 mm
